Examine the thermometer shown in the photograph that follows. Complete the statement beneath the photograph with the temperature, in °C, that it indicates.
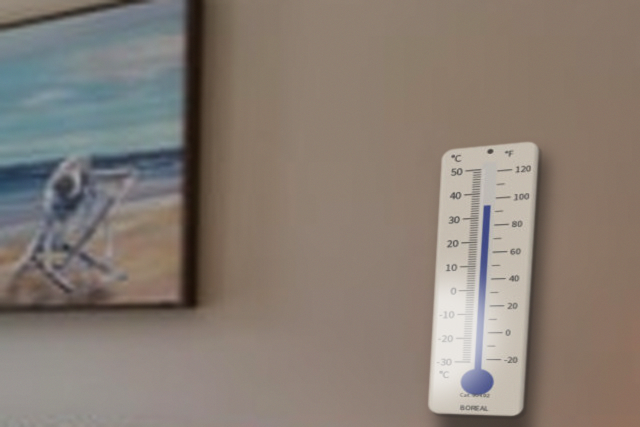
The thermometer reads 35 °C
